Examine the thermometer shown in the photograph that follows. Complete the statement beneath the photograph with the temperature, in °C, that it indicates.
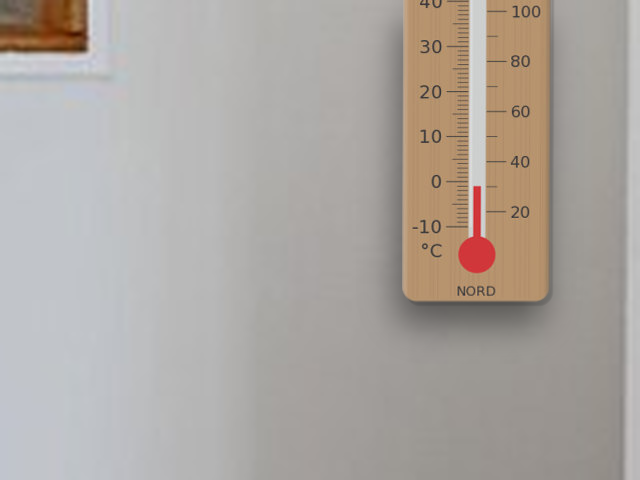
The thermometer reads -1 °C
